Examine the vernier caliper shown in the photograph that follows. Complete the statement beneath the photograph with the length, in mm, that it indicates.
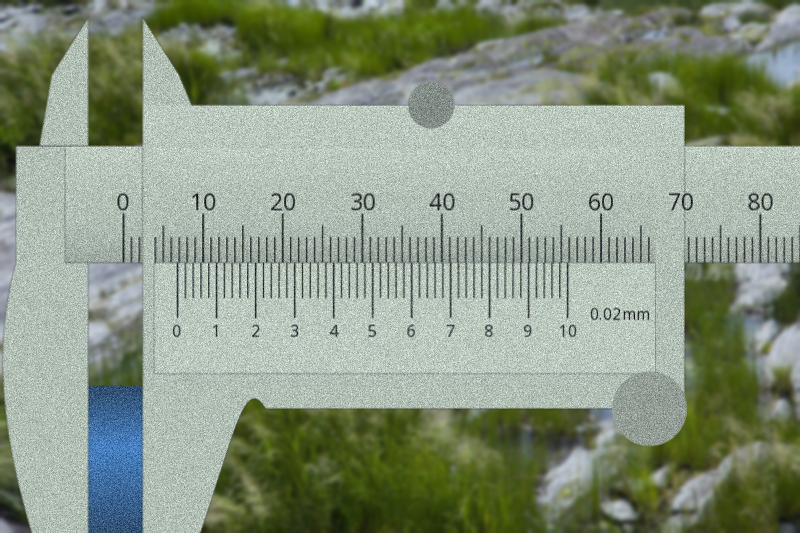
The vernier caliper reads 6.8 mm
